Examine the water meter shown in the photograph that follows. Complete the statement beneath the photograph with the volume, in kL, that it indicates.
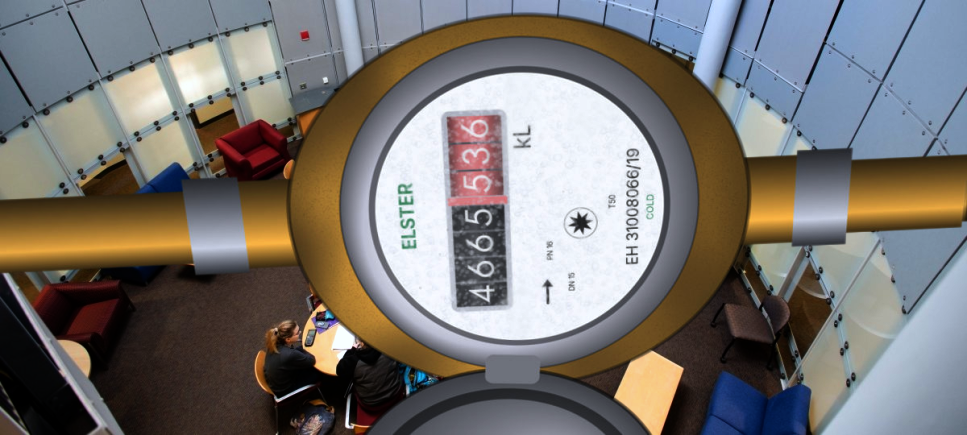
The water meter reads 4665.536 kL
